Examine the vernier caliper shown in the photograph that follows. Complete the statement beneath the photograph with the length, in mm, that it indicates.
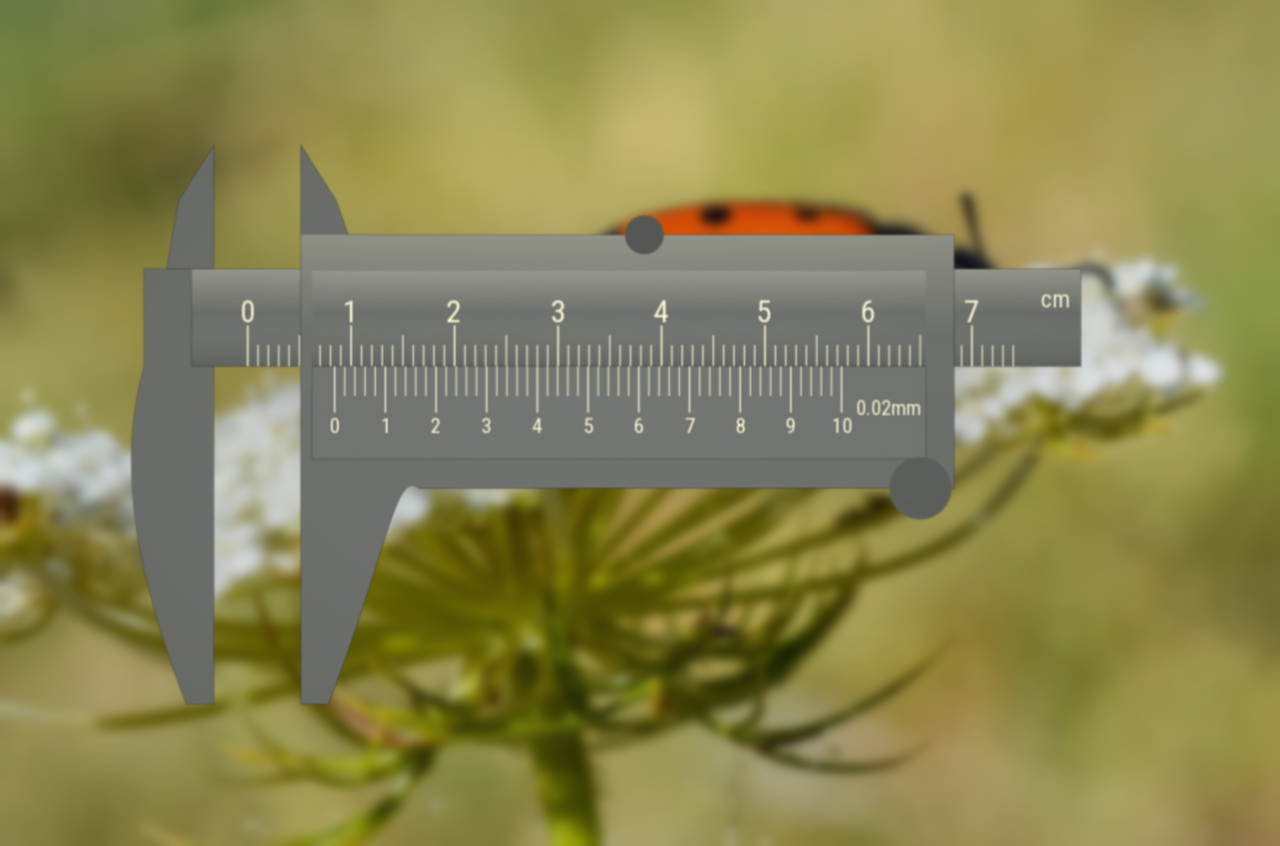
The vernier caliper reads 8.4 mm
